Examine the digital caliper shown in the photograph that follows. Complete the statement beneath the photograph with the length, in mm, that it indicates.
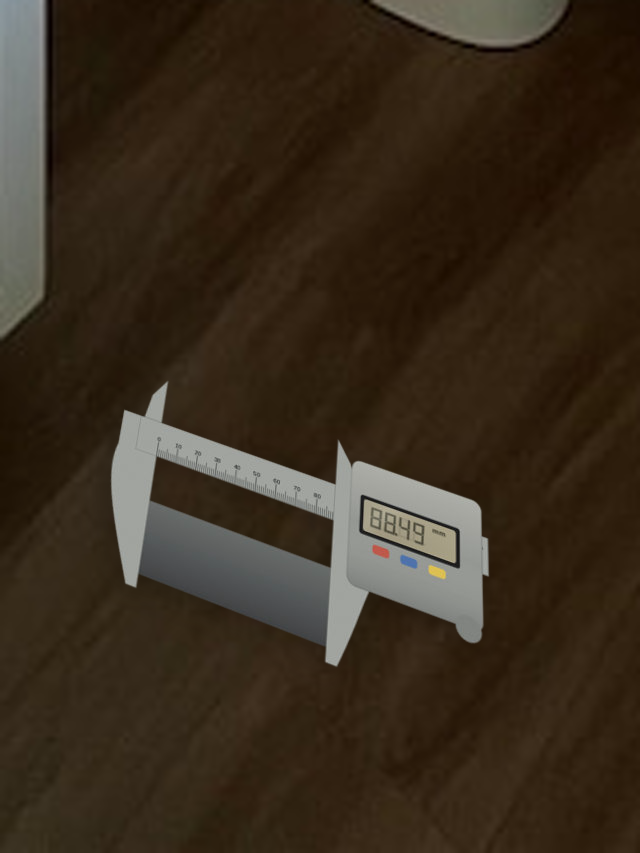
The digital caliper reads 88.49 mm
